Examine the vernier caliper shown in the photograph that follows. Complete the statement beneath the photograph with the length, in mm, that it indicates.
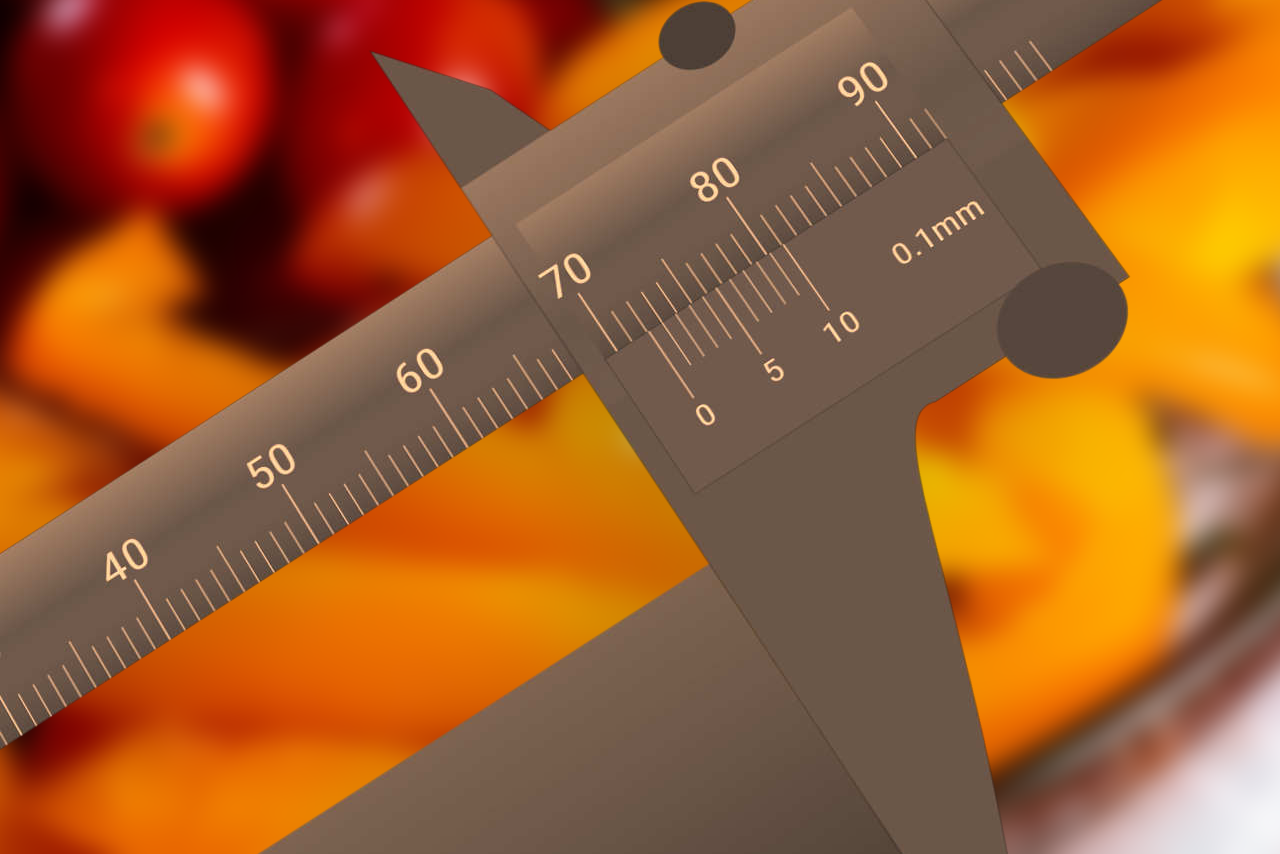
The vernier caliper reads 72.1 mm
